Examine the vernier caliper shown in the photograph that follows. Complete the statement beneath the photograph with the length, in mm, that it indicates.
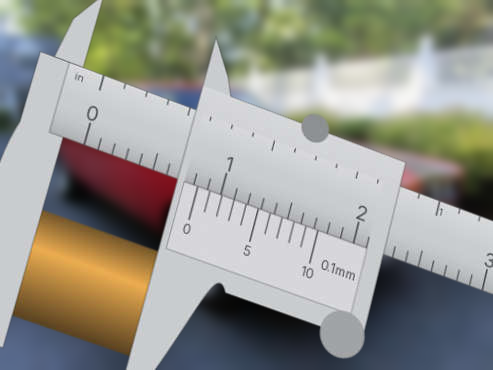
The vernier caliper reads 8.3 mm
